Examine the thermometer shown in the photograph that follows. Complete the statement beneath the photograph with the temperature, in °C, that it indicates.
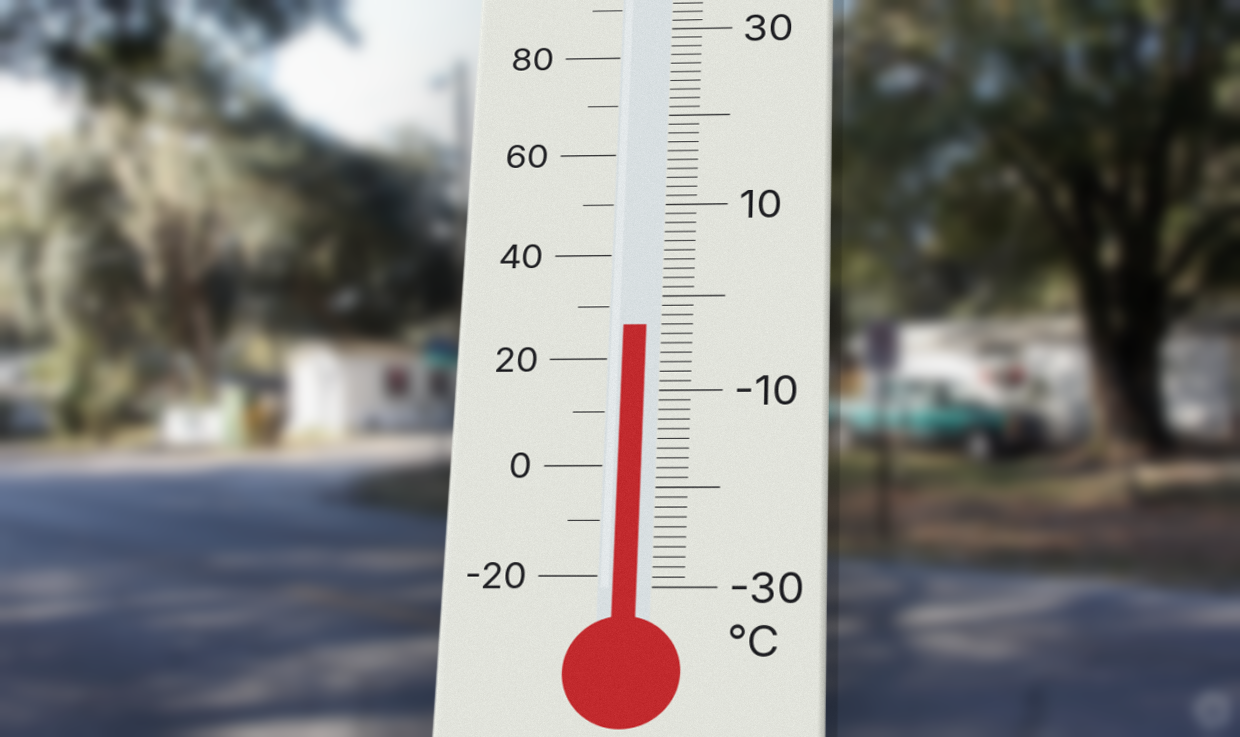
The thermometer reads -3 °C
